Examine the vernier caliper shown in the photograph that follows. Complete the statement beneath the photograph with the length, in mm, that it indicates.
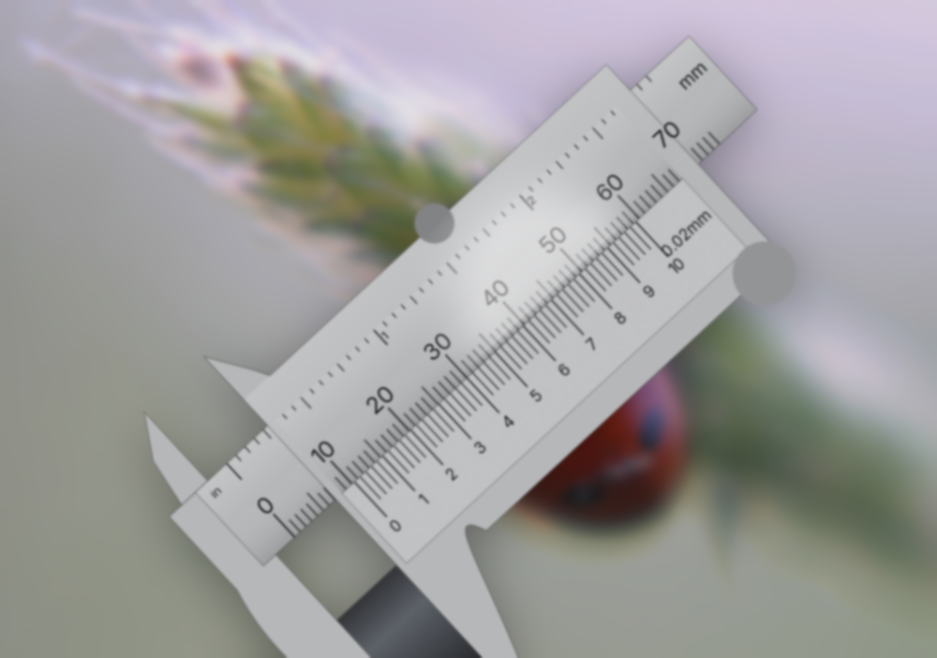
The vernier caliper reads 10.4 mm
